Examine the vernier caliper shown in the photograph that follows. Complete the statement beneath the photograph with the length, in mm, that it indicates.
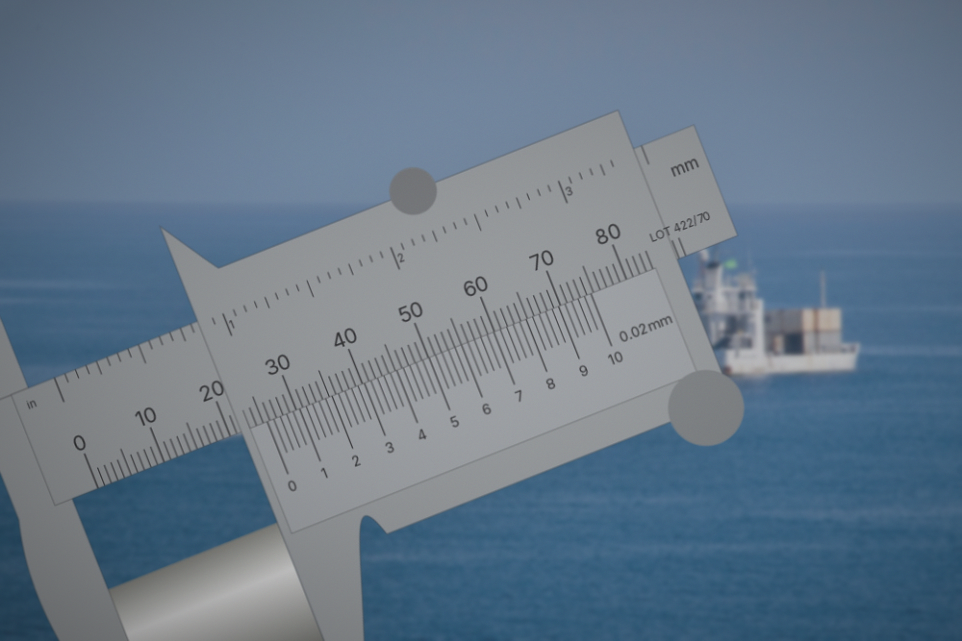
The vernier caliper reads 25.6 mm
